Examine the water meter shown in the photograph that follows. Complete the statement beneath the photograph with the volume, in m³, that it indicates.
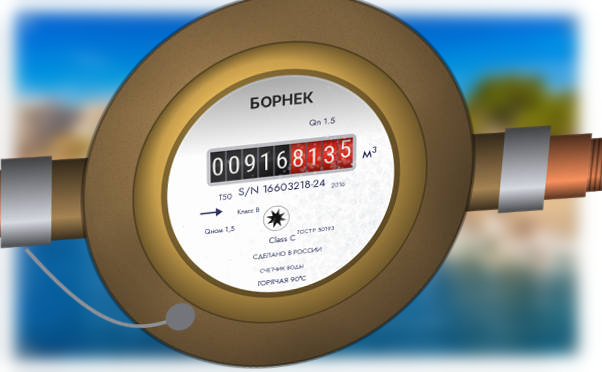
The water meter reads 916.8135 m³
